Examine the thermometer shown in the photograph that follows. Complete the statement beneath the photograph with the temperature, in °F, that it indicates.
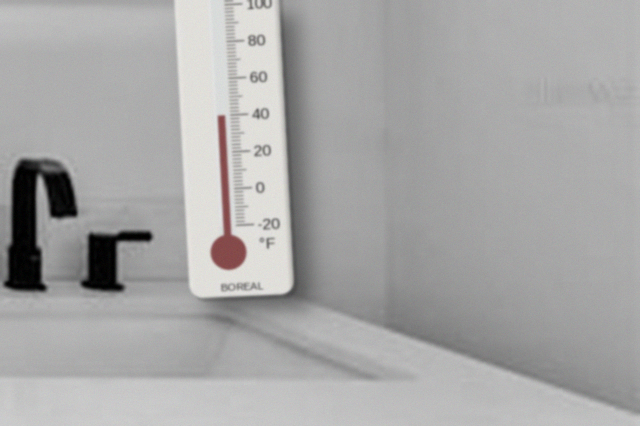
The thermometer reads 40 °F
